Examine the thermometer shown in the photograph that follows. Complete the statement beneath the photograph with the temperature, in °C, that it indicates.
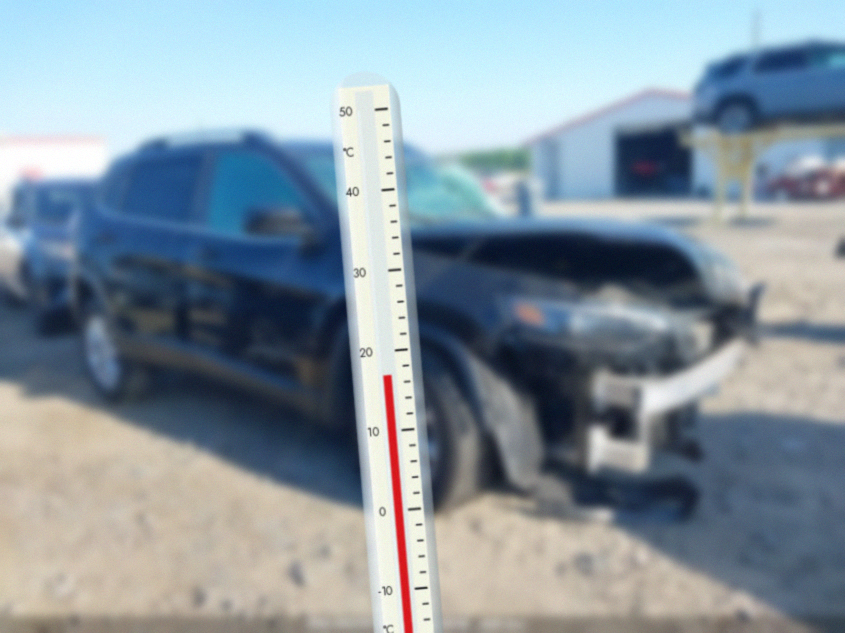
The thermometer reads 17 °C
